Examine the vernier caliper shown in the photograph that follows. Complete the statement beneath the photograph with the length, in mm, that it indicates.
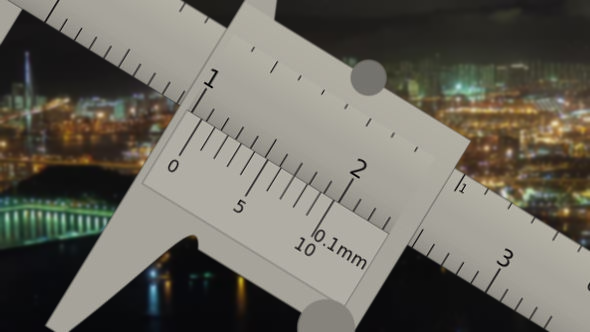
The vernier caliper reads 10.7 mm
